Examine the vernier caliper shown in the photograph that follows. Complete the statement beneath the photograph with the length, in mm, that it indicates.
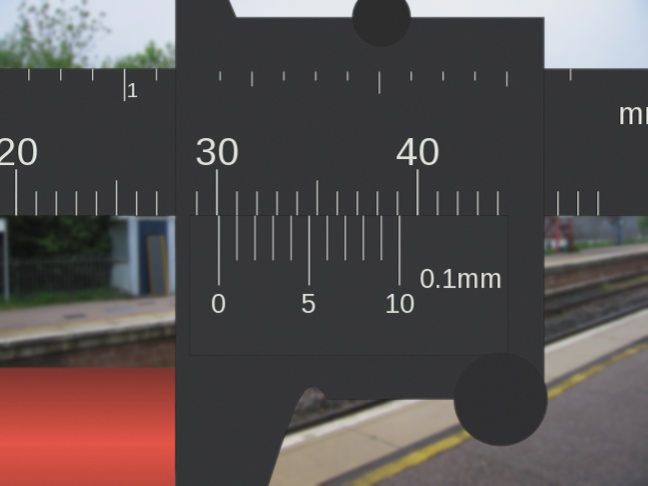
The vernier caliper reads 30.1 mm
